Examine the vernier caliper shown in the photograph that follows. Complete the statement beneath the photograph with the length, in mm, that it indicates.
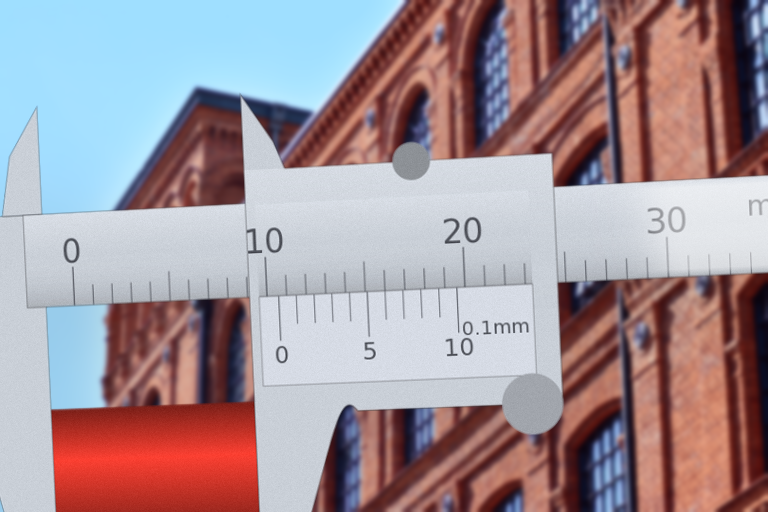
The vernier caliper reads 10.6 mm
